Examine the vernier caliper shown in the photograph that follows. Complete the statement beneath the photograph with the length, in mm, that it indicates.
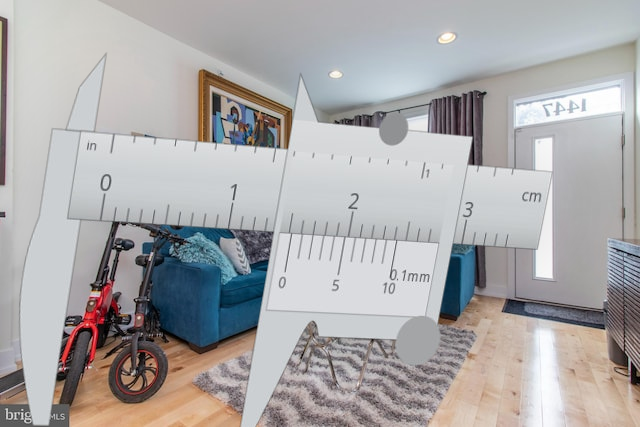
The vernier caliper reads 15.2 mm
